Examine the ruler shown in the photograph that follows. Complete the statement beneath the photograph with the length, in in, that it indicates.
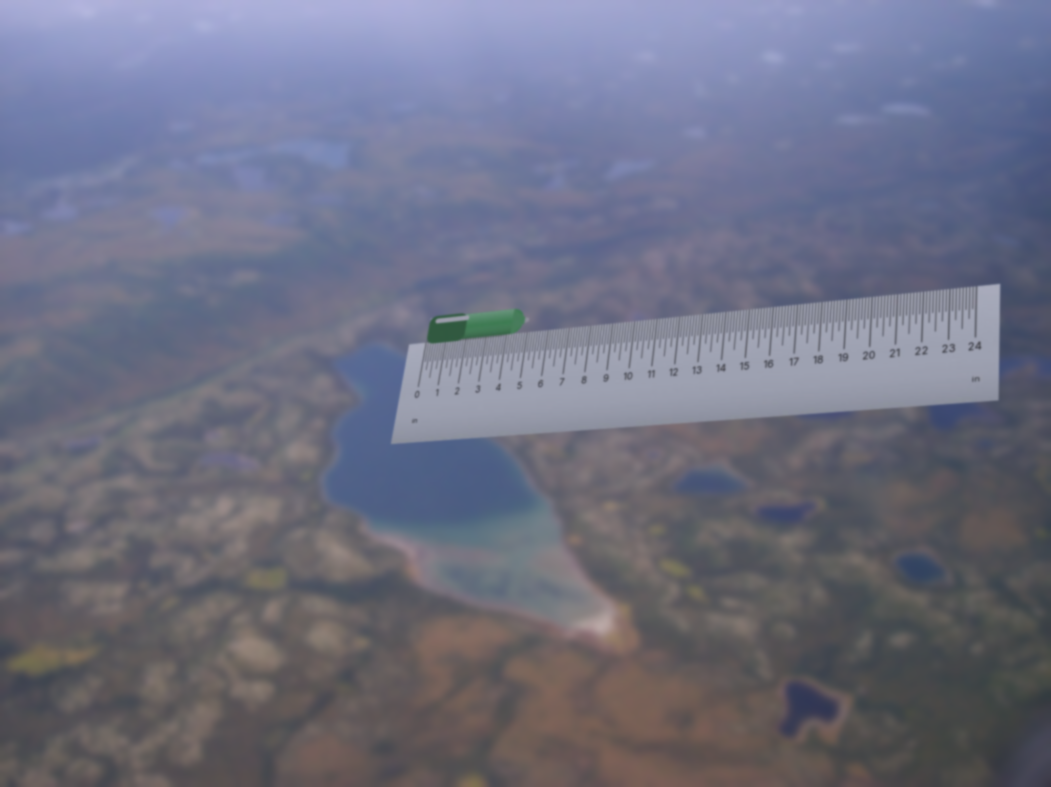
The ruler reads 5 in
